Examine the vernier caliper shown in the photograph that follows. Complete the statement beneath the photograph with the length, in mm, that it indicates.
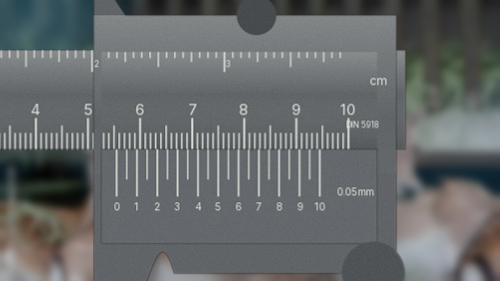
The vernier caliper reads 55.5 mm
